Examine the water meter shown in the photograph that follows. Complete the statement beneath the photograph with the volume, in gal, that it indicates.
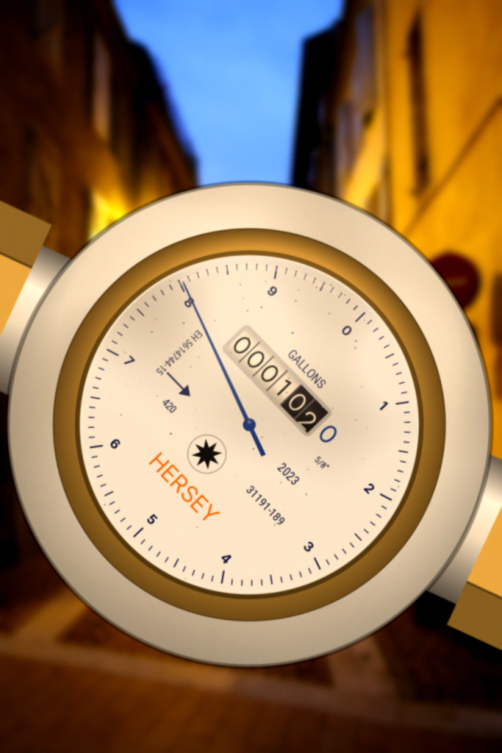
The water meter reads 1018.0 gal
